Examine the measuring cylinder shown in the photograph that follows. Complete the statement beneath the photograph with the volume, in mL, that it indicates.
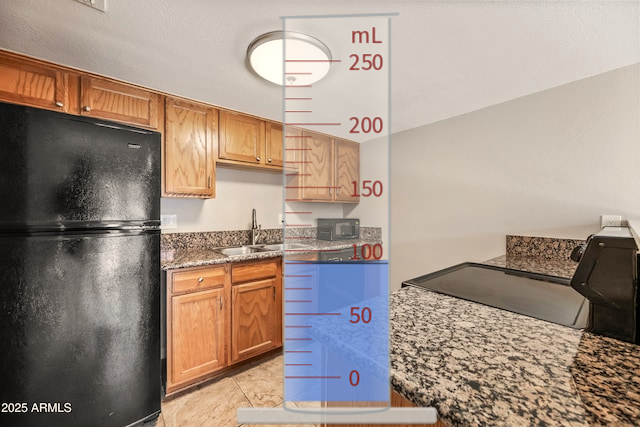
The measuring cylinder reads 90 mL
